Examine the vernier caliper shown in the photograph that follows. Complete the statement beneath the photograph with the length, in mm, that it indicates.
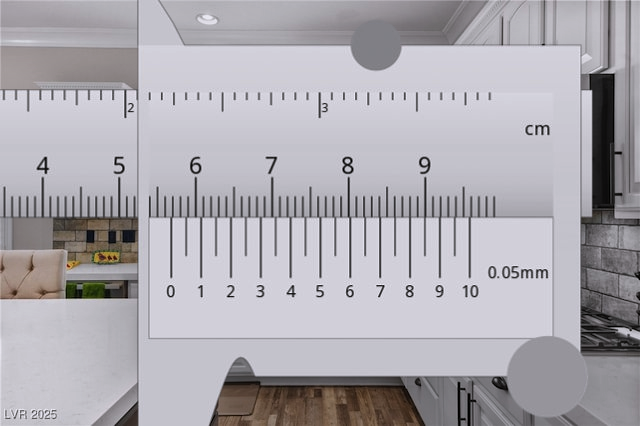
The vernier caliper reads 56.8 mm
